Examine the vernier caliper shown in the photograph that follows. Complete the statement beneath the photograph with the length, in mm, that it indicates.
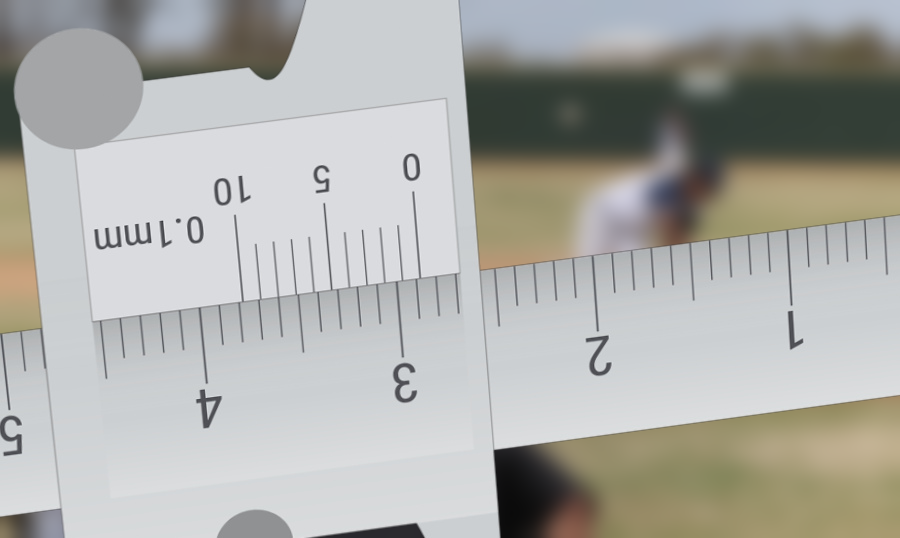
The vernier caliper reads 28.8 mm
